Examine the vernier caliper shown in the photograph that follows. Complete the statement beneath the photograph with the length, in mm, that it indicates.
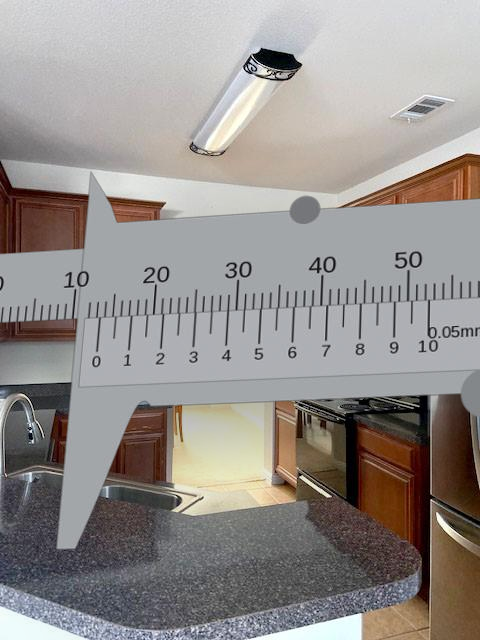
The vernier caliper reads 13.4 mm
